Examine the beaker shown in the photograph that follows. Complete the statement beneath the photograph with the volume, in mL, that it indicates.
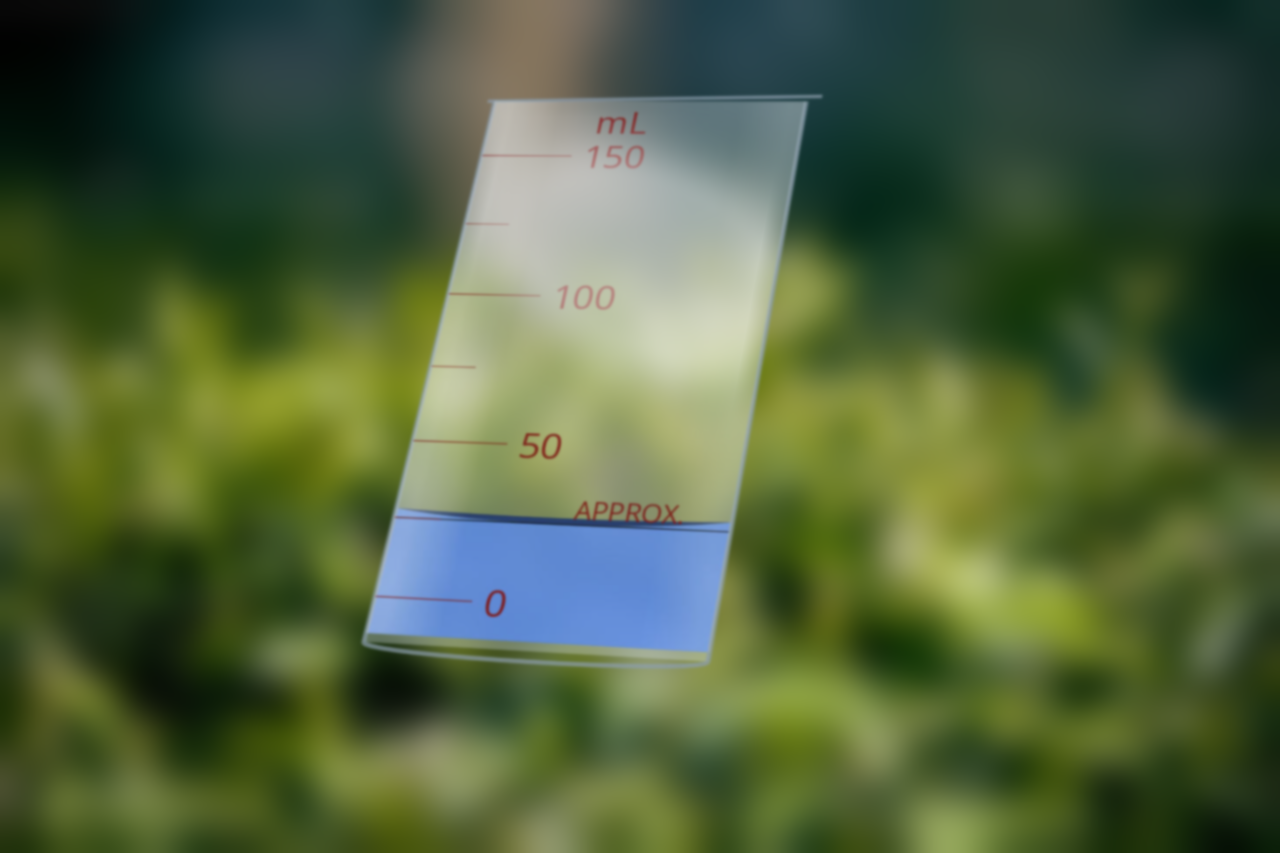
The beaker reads 25 mL
